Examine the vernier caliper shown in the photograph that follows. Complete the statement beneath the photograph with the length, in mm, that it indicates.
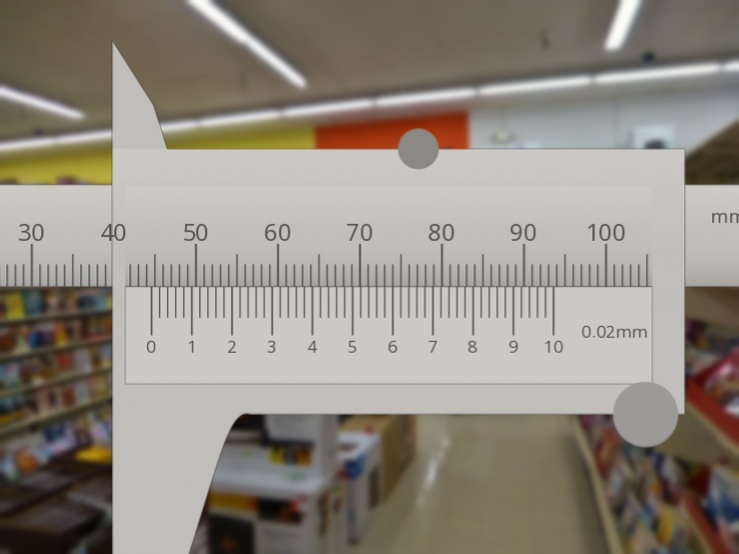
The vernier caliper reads 44.6 mm
